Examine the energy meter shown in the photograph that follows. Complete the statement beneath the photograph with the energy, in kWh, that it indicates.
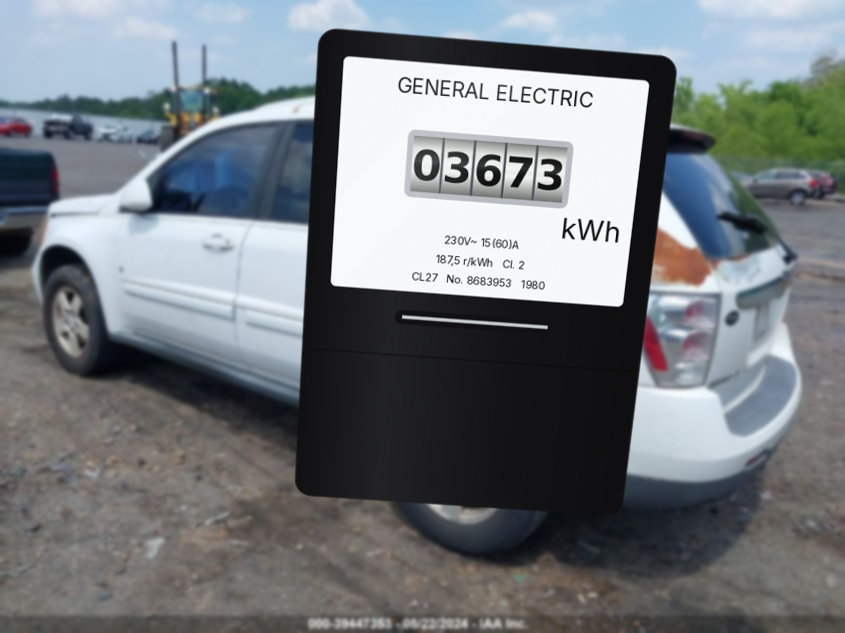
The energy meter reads 3673 kWh
